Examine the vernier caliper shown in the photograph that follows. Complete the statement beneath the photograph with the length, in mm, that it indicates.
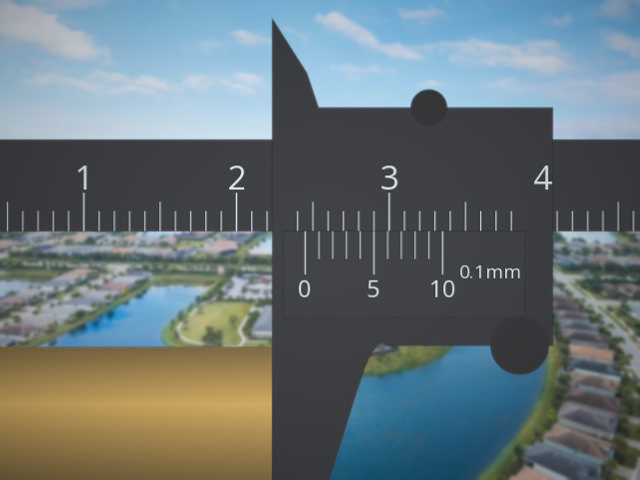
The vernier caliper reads 24.5 mm
